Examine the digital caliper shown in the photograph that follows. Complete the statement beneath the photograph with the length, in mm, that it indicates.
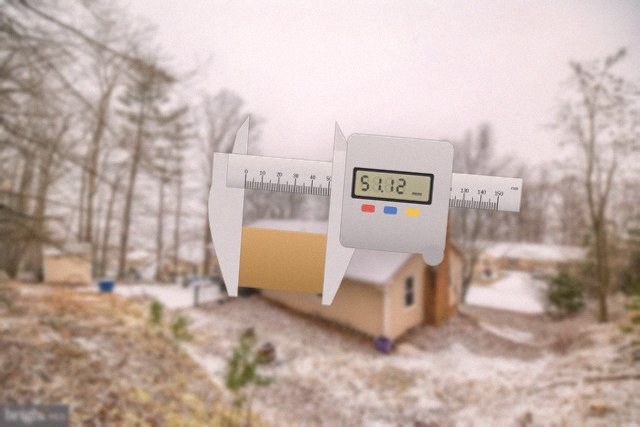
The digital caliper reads 51.12 mm
